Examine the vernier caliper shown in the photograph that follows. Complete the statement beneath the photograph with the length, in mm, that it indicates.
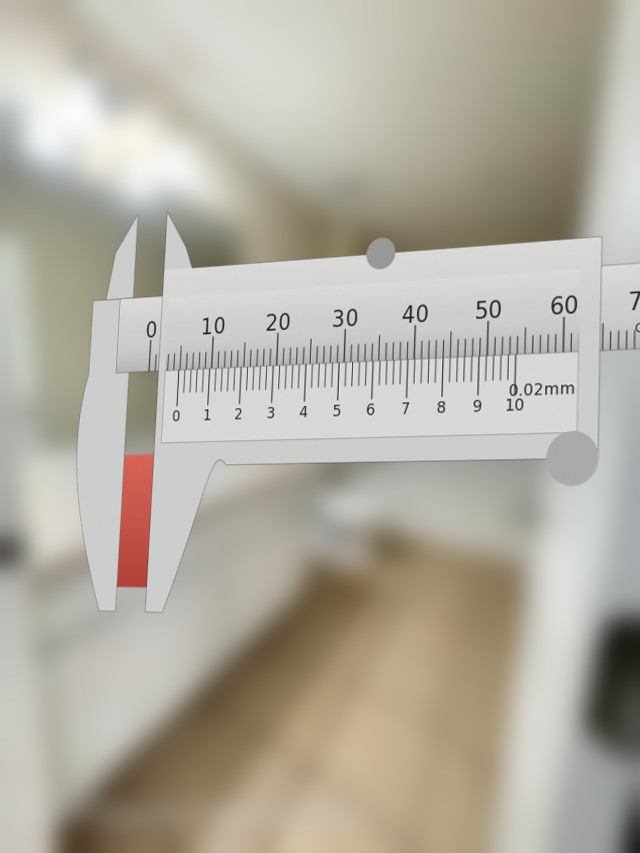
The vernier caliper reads 4.8 mm
